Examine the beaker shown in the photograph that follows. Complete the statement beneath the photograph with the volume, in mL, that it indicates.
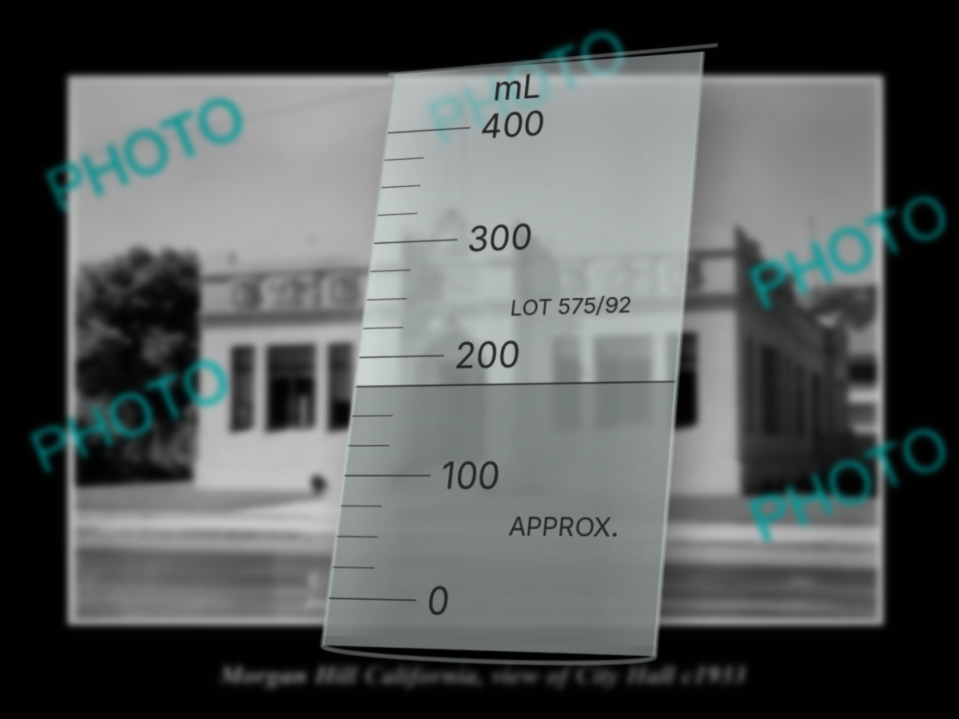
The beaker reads 175 mL
